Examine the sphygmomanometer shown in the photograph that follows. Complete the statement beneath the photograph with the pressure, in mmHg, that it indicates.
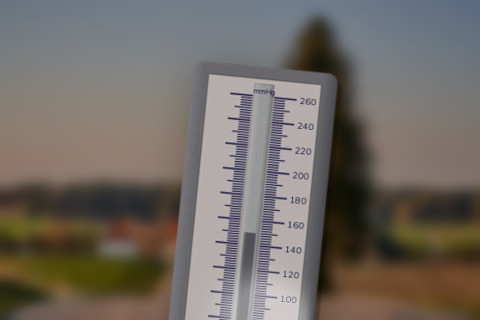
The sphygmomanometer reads 150 mmHg
